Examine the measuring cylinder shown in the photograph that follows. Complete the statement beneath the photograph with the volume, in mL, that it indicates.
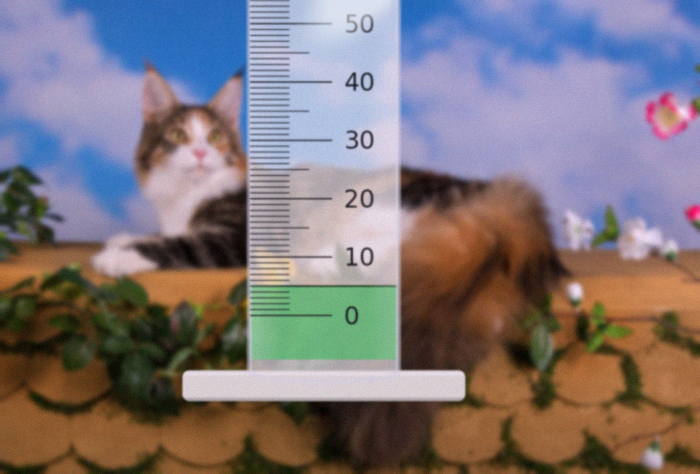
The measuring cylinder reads 5 mL
